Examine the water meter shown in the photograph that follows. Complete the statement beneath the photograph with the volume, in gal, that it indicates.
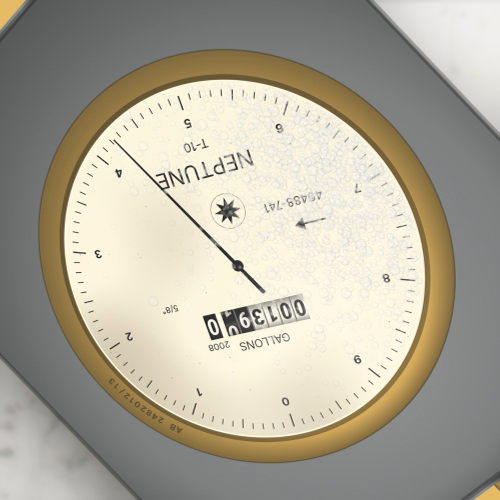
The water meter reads 13904.2 gal
